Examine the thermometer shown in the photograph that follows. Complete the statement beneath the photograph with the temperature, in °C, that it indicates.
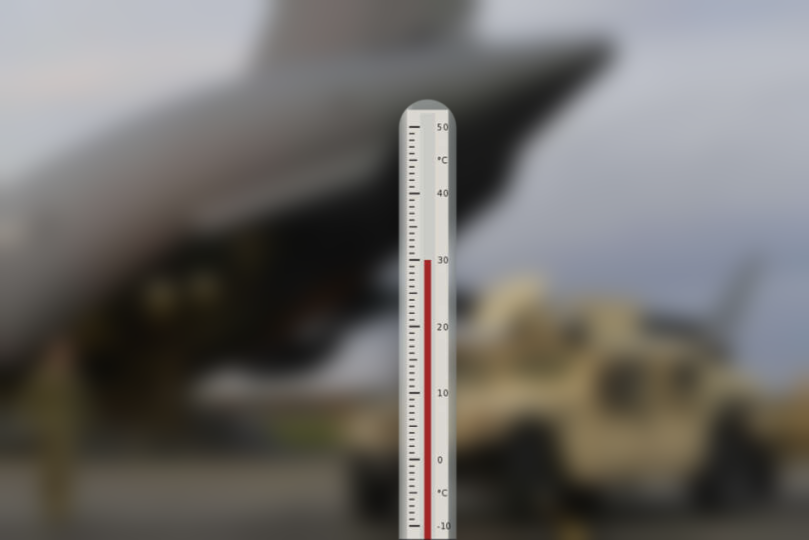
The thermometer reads 30 °C
